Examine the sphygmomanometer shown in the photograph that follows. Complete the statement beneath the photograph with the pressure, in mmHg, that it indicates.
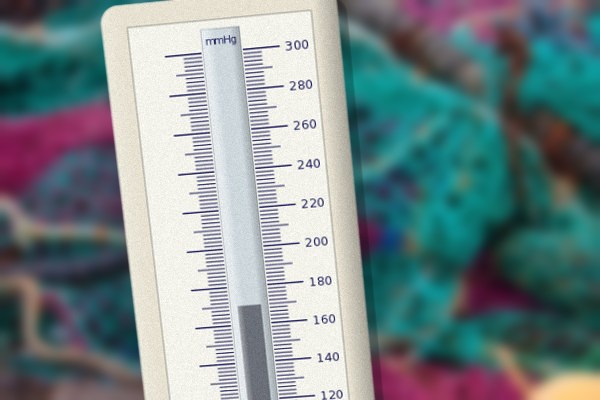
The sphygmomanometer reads 170 mmHg
